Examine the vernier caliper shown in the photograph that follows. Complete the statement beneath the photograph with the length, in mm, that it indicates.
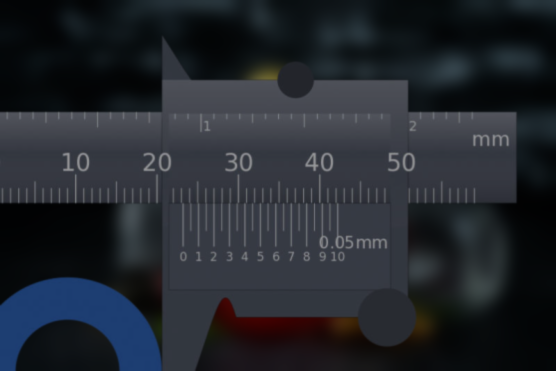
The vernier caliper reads 23.2 mm
